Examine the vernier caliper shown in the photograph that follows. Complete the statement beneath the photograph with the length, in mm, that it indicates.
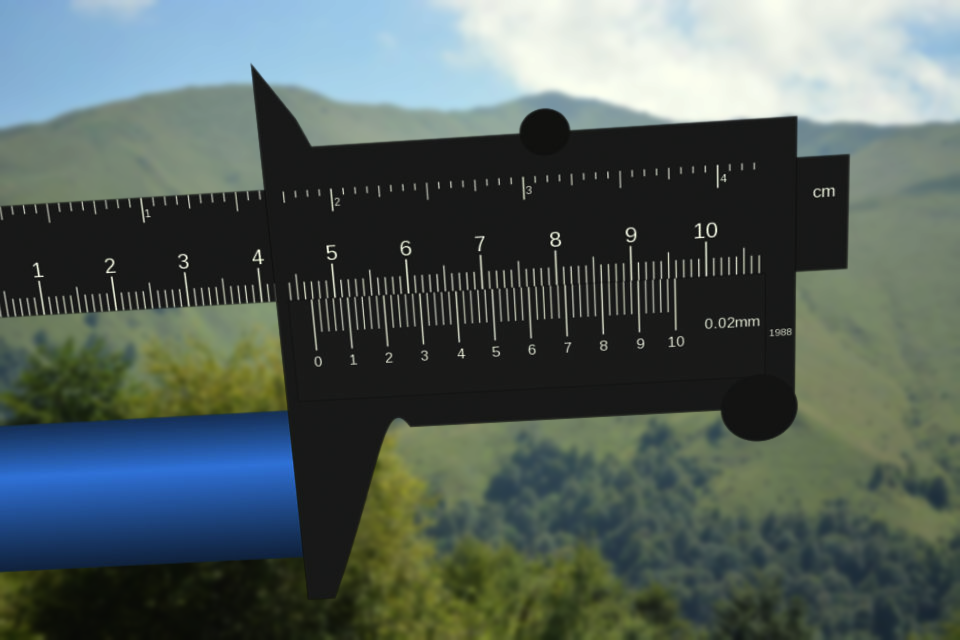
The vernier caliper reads 46.8 mm
